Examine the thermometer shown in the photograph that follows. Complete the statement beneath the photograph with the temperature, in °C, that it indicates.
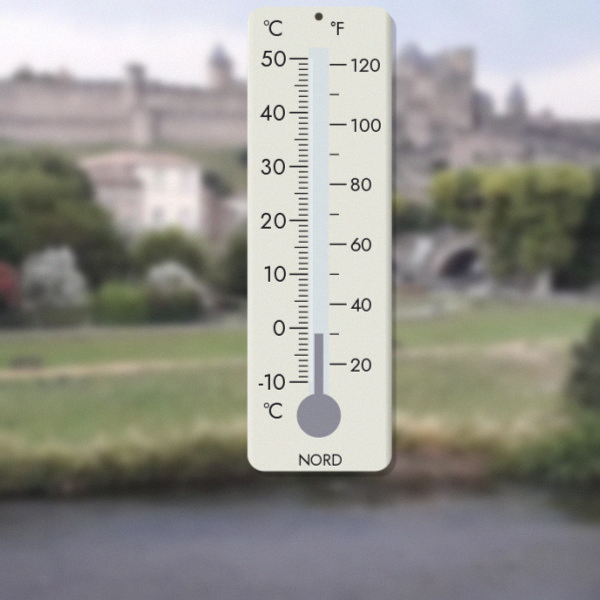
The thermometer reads -1 °C
